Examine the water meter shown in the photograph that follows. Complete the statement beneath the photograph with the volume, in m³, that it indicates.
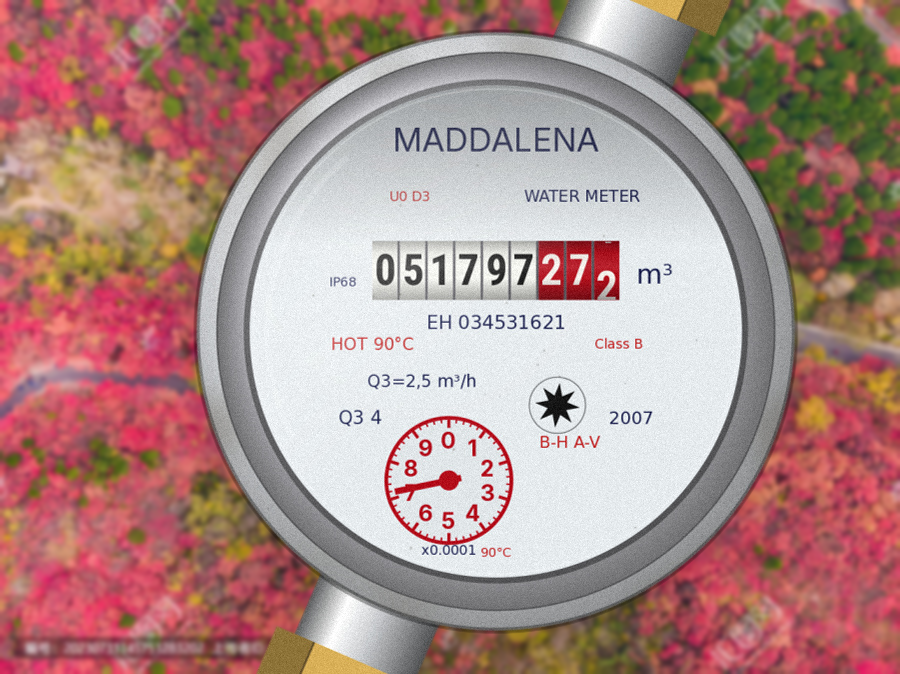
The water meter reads 51797.2717 m³
